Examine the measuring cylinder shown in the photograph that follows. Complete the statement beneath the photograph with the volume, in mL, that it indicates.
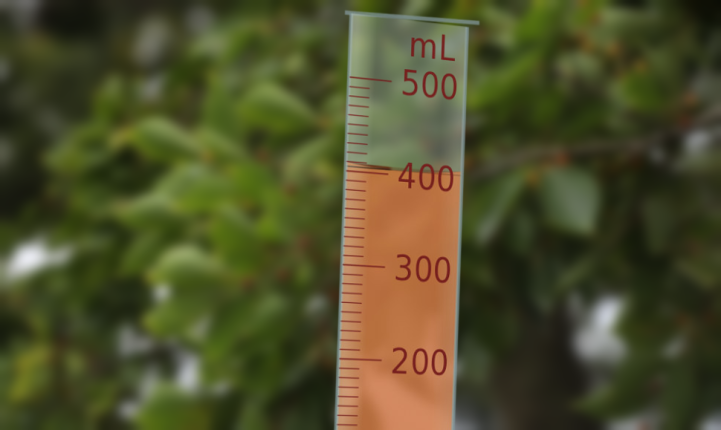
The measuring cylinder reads 405 mL
